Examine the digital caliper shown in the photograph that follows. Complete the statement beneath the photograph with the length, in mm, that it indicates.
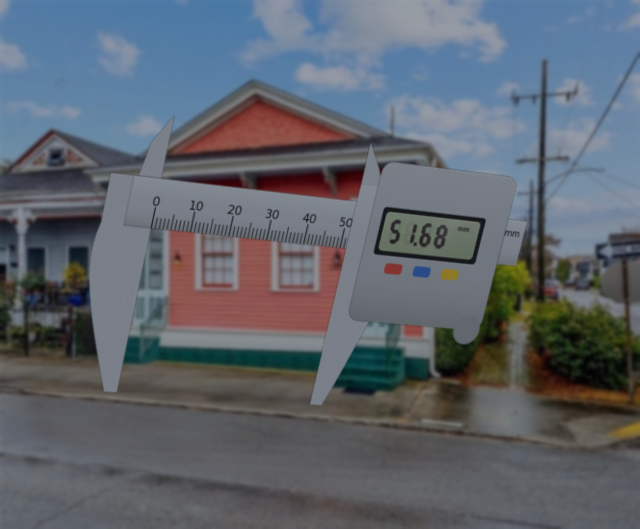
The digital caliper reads 51.68 mm
